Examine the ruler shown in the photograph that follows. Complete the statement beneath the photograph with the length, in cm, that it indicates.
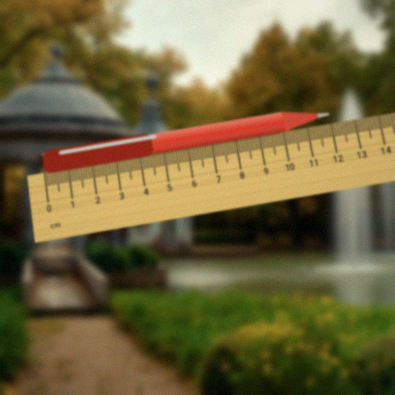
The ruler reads 12 cm
